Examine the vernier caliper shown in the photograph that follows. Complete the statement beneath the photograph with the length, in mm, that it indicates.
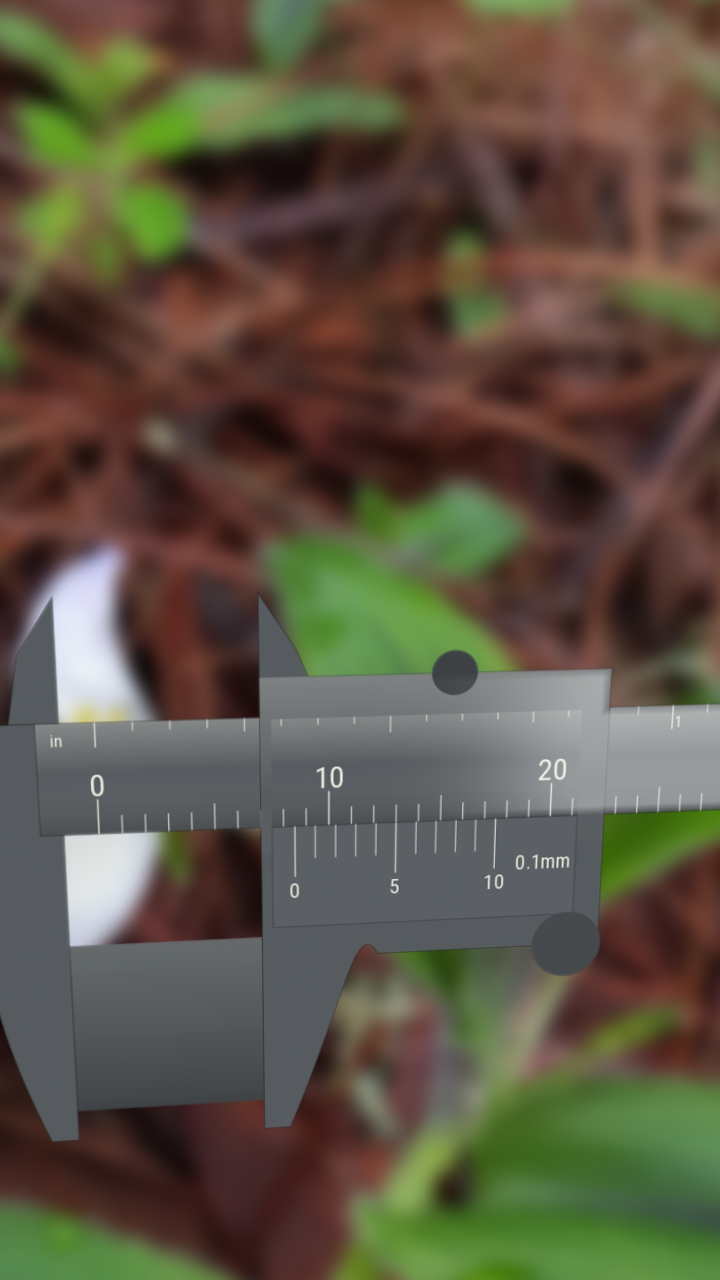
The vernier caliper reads 8.5 mm
